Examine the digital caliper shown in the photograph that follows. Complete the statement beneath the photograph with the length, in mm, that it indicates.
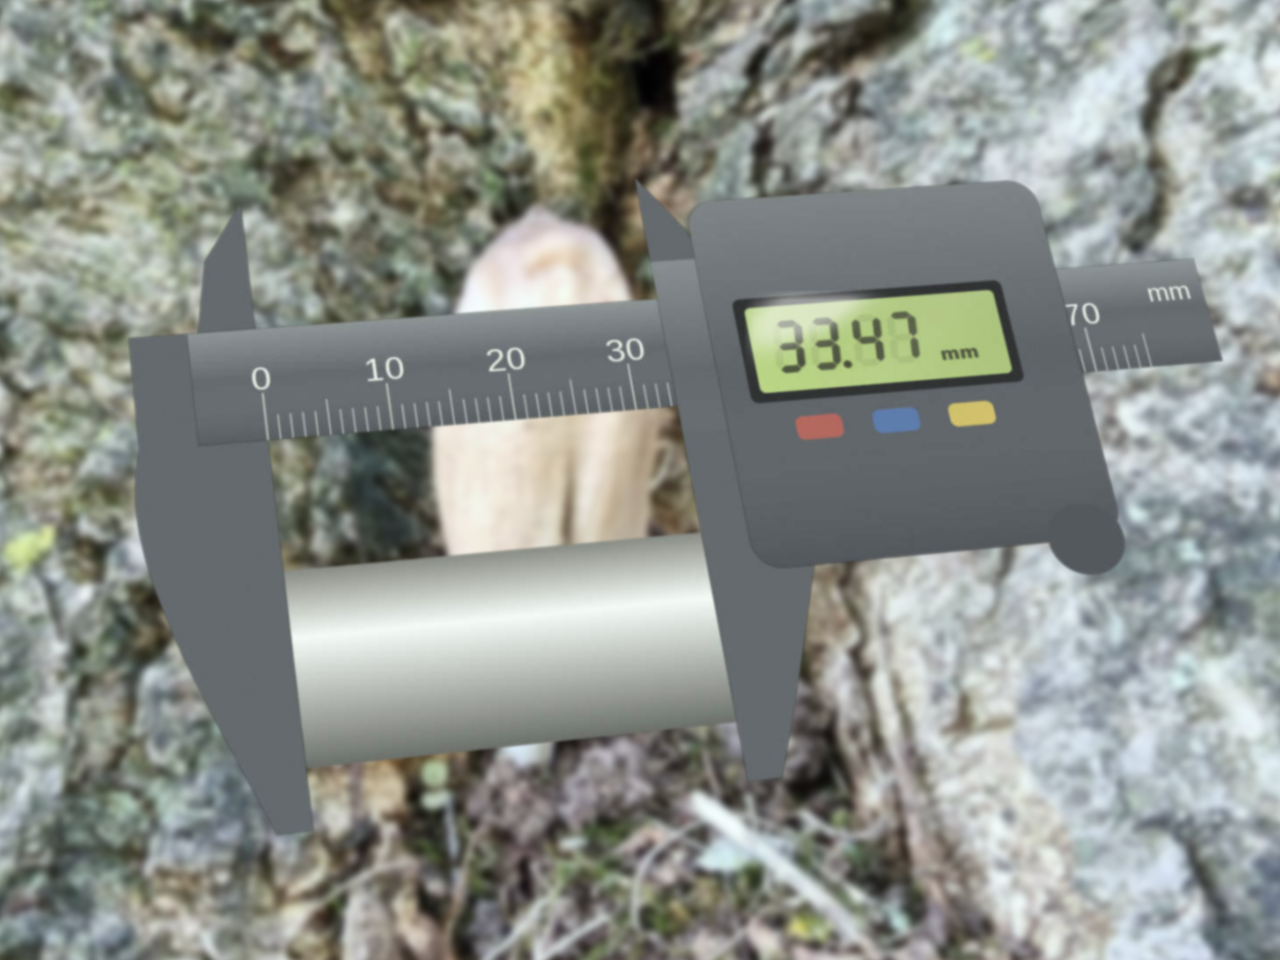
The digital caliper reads 33.47 mm
